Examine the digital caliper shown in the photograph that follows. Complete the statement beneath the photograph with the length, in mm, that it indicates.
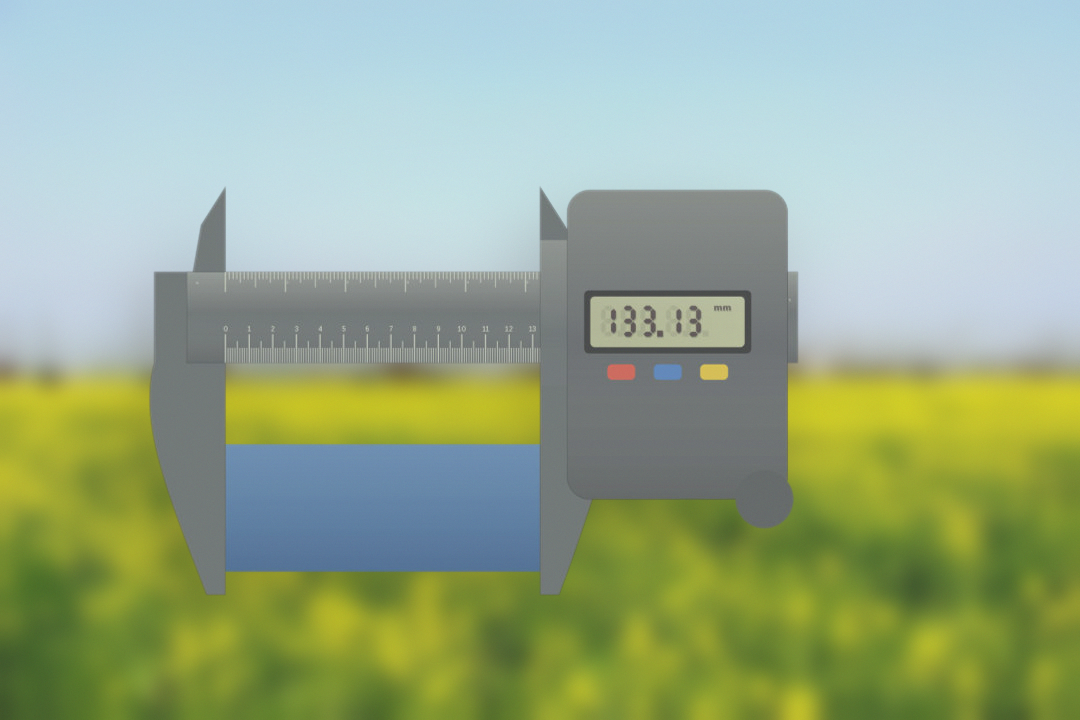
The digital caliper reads 133.13 mm
